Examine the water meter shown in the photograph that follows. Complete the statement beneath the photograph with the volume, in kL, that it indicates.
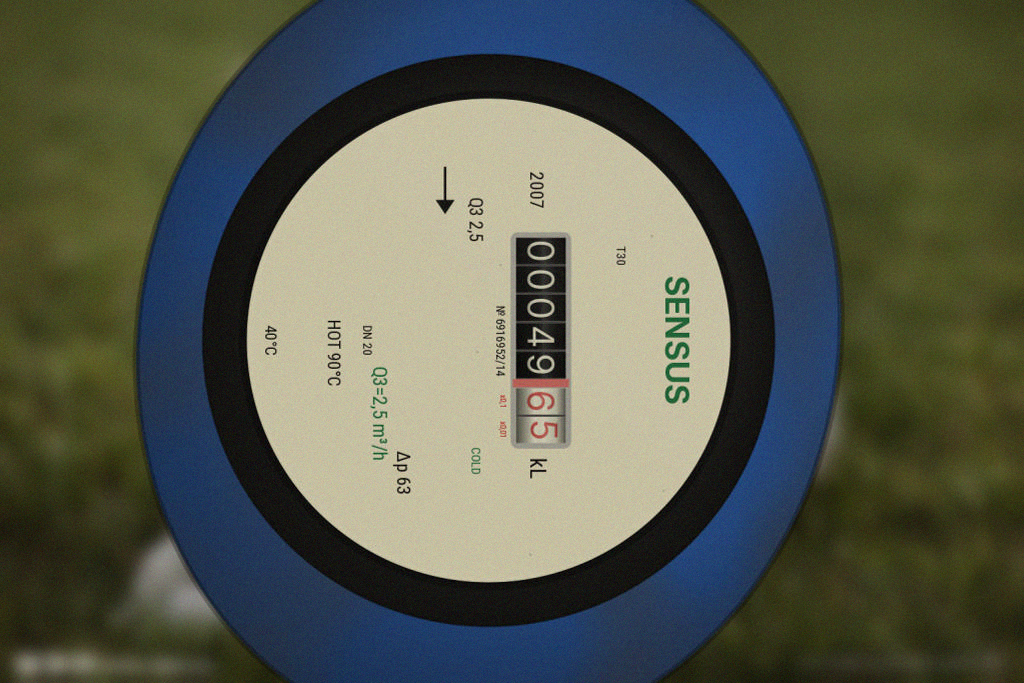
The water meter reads 49.65 kL
